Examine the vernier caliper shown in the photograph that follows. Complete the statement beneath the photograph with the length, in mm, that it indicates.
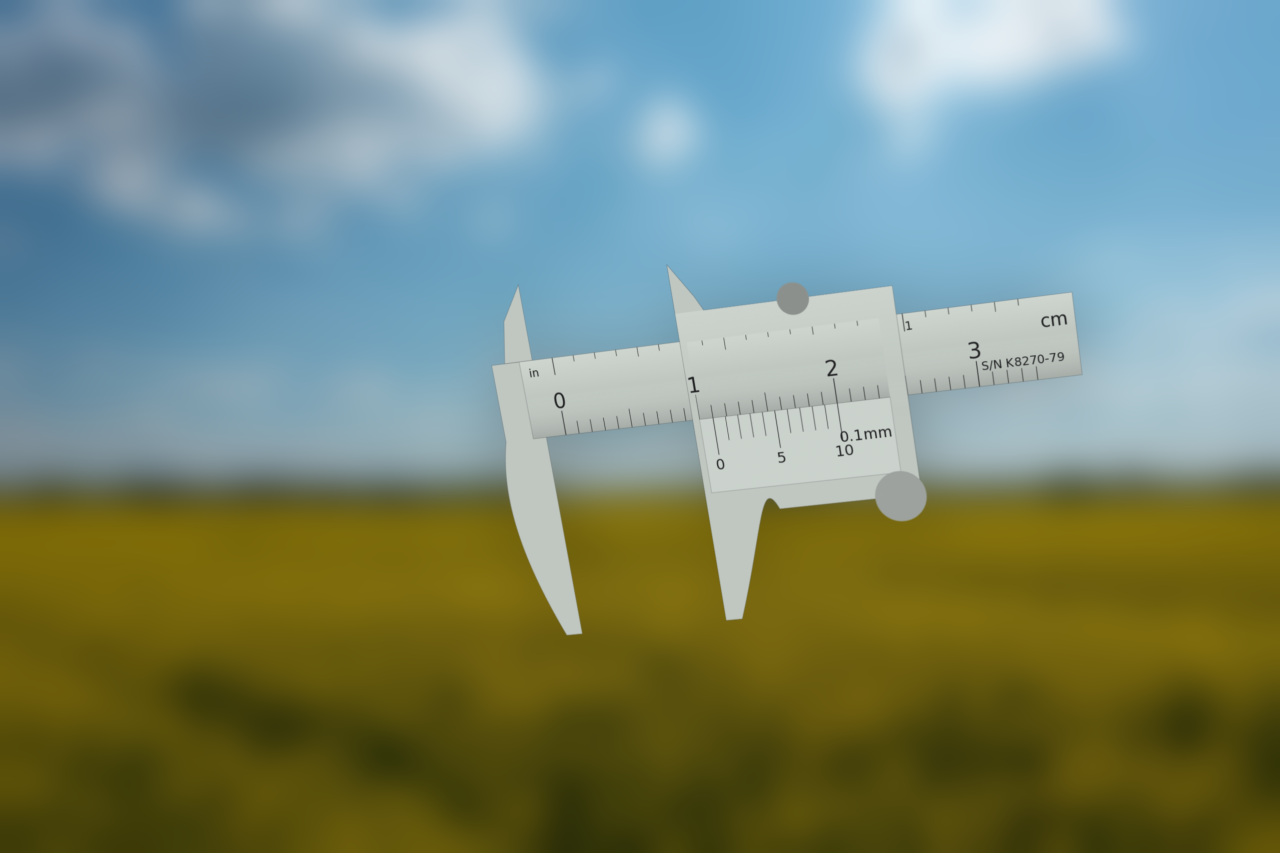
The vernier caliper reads 11.0 mm
